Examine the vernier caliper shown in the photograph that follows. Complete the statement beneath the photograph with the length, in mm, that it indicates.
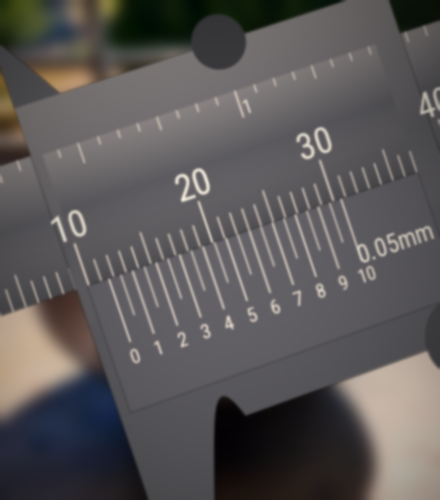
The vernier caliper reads 11.6 mm
